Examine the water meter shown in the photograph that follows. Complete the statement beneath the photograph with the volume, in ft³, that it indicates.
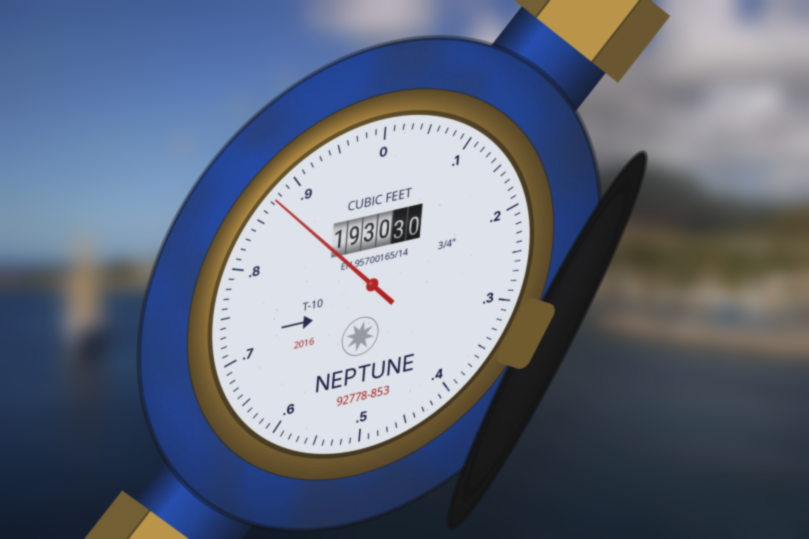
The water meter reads 193029.87 ft³
